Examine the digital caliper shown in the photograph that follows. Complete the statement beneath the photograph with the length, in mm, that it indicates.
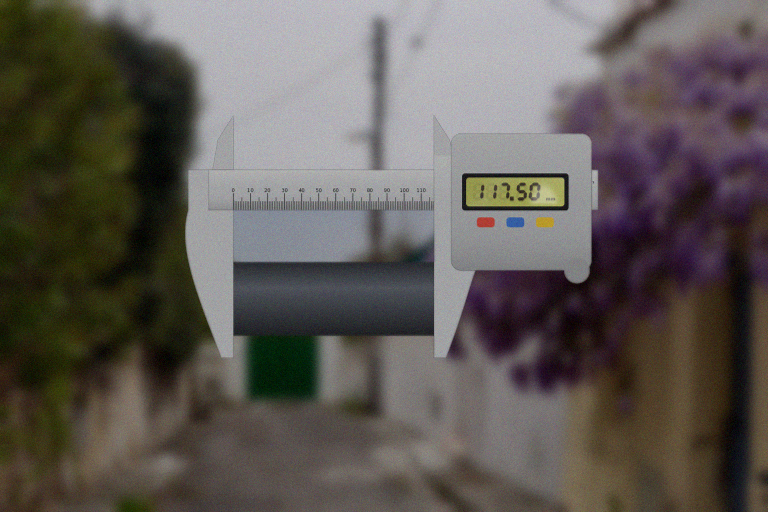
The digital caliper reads 117.50 mm
